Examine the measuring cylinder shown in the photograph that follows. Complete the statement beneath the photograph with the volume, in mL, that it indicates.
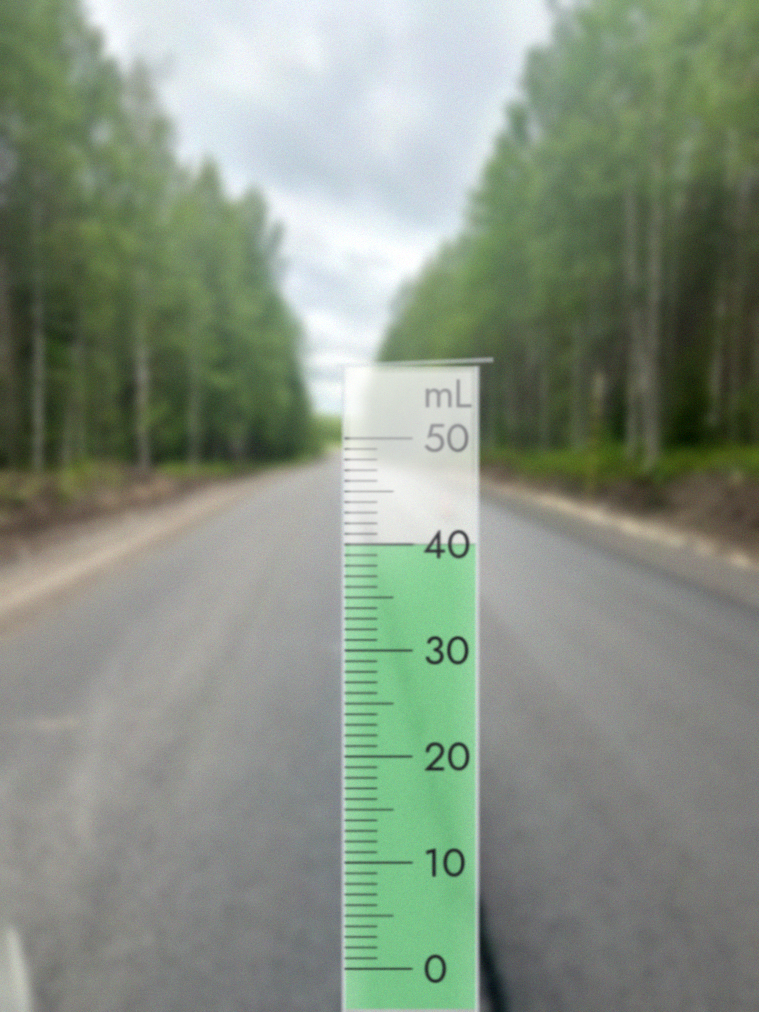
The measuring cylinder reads 40 mL
